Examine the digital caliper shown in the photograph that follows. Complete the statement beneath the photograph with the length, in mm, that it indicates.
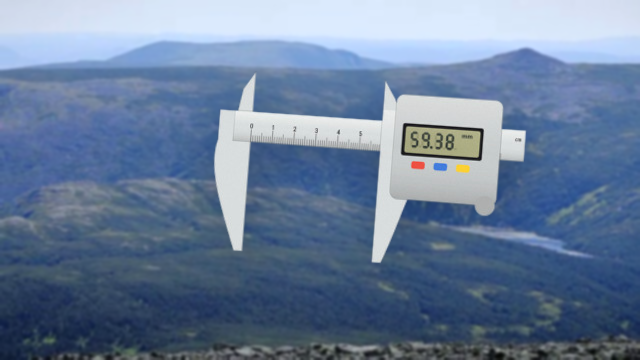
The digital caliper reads 59.38 mm
